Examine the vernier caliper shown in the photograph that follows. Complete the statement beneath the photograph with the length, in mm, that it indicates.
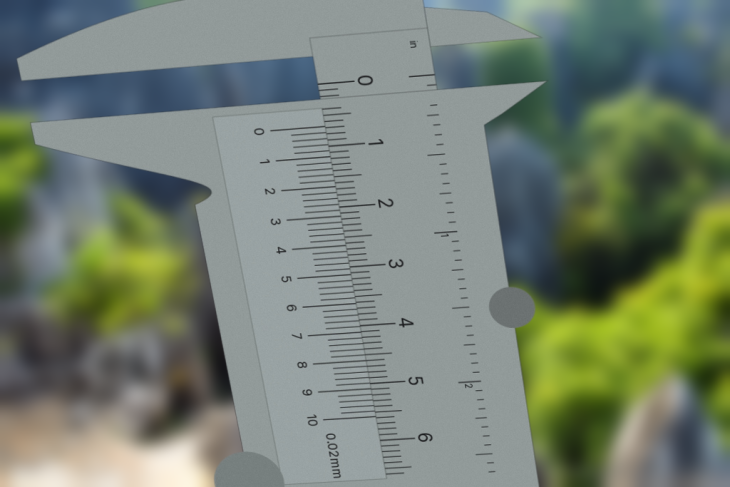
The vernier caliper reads 6.8 mm
